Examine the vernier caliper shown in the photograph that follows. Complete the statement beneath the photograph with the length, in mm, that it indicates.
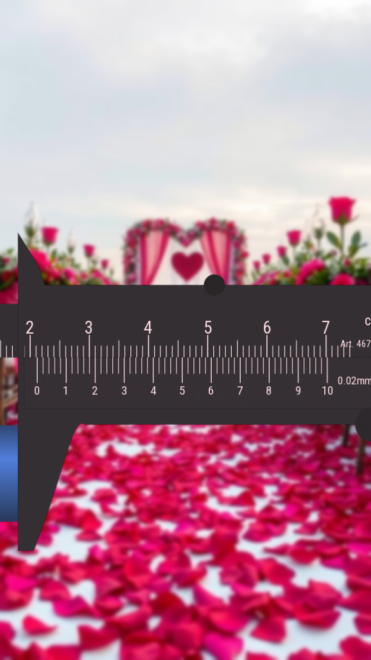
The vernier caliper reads 21.2 mm
